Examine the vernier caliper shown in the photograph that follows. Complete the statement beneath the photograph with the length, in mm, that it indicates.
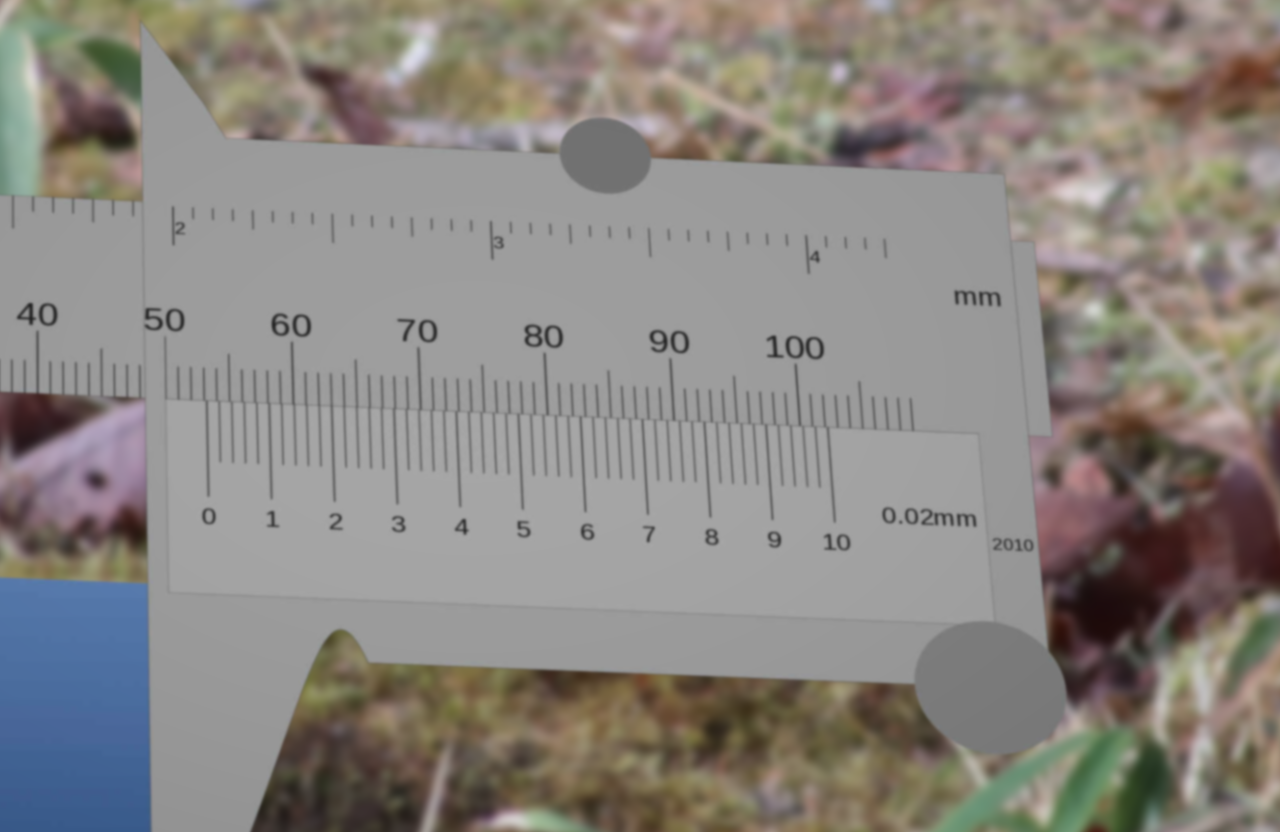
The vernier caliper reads 53.2 mm
